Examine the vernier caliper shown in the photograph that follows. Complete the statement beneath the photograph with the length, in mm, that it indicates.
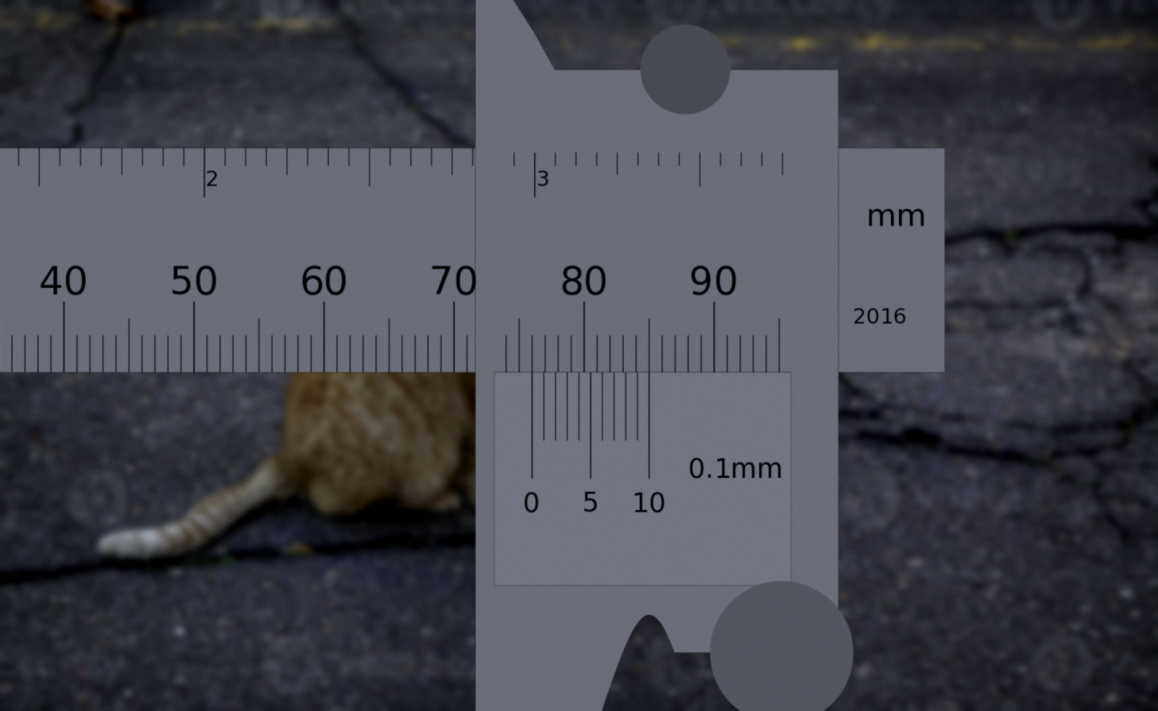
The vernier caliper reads 76.0 mm
